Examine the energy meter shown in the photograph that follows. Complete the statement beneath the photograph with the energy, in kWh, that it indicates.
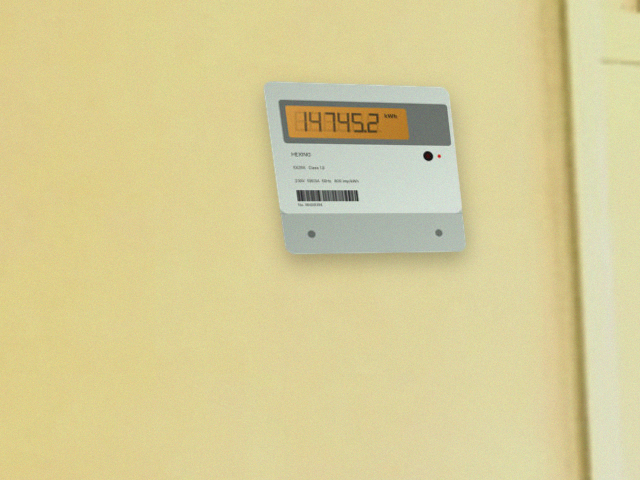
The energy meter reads 14745.2 kWh
